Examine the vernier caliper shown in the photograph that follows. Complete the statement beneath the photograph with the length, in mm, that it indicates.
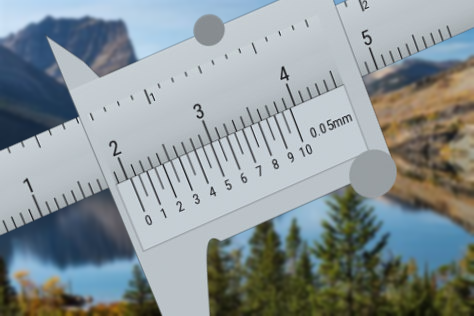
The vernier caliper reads 20.4 mm
